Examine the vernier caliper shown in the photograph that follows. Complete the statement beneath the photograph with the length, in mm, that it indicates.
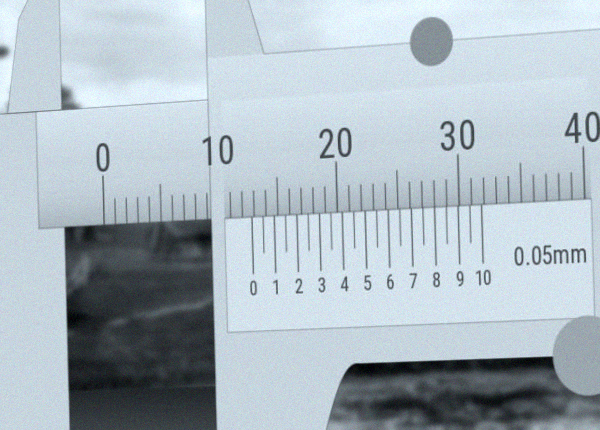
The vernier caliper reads 12.8 mm
